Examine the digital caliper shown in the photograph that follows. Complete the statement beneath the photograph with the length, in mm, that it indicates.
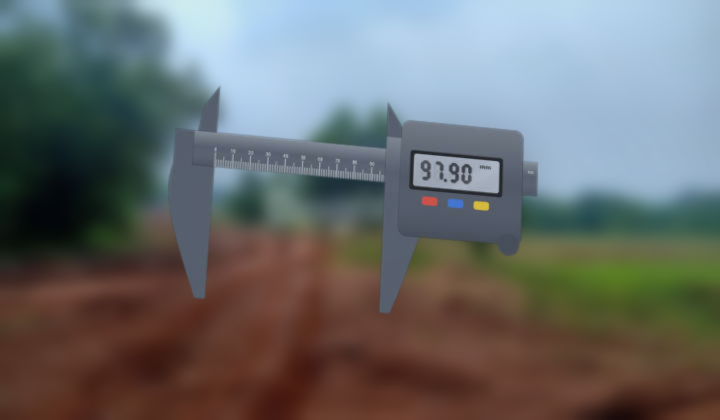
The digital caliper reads 97.90 mm
